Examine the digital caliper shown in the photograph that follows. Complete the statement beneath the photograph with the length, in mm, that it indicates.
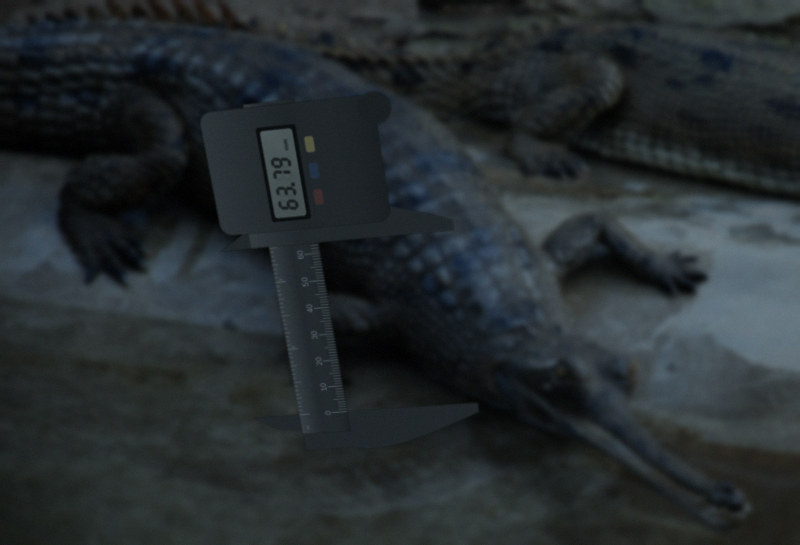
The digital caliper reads 63.79 mm
